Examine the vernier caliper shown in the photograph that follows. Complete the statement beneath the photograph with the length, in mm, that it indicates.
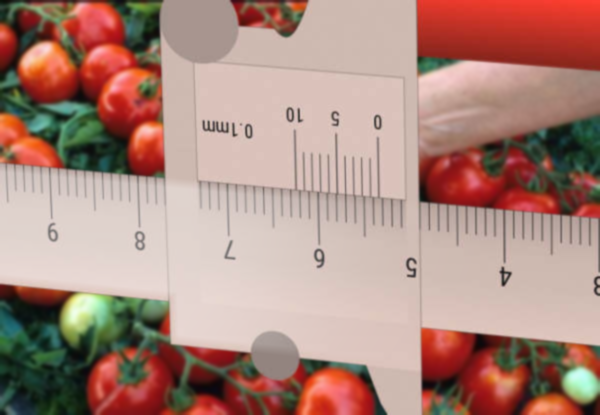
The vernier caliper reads 53.4 mm
